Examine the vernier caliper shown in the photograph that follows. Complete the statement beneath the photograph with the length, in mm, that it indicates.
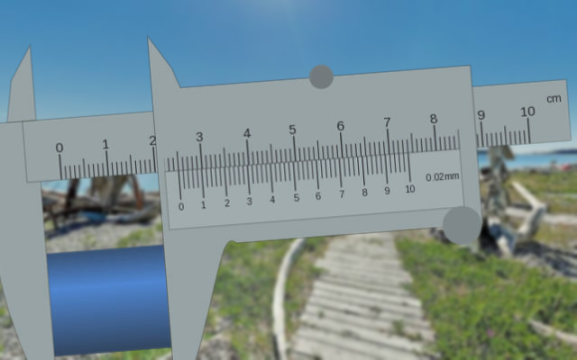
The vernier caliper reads 25.0 mm
